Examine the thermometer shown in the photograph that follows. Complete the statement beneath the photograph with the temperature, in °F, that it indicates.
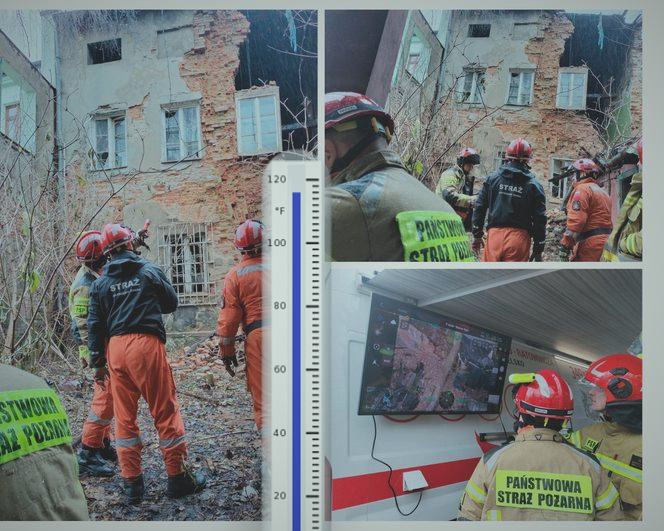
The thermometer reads 116 °F
